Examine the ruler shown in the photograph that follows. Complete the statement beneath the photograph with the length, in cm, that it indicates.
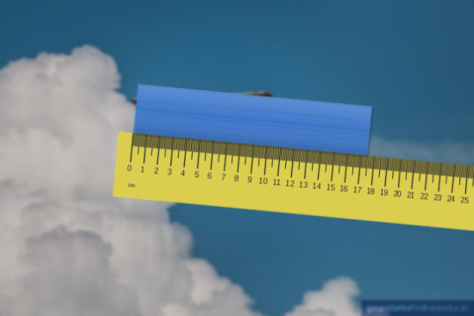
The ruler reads 17.5 cm
